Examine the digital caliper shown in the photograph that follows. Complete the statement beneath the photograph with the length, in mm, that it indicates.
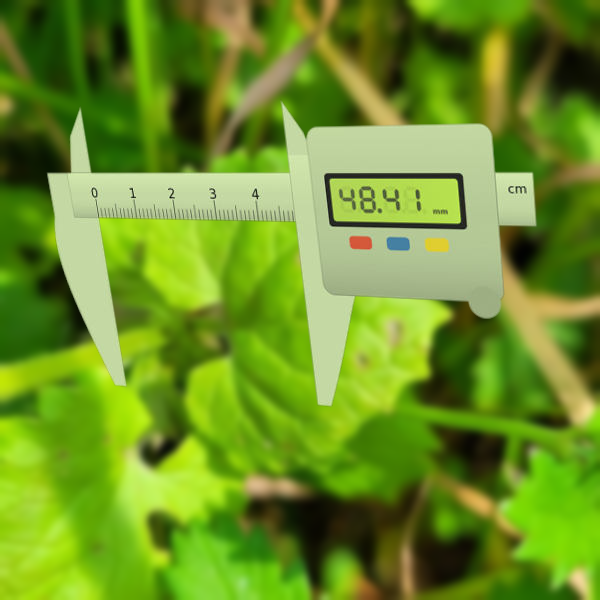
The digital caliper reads 48.41 mm
